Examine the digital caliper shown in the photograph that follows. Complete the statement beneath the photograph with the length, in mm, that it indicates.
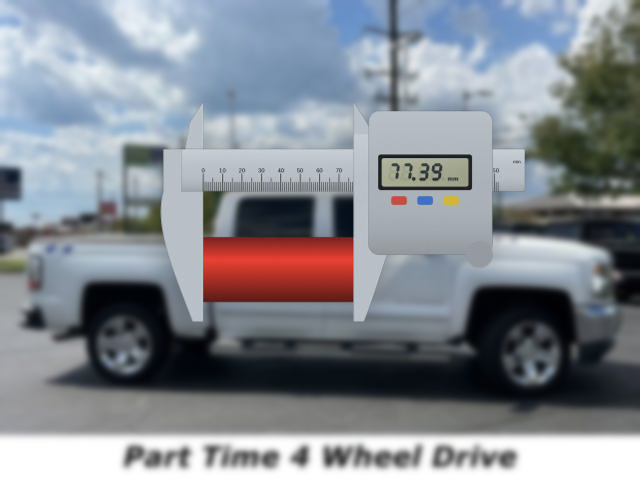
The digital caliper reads 77.39 mm
